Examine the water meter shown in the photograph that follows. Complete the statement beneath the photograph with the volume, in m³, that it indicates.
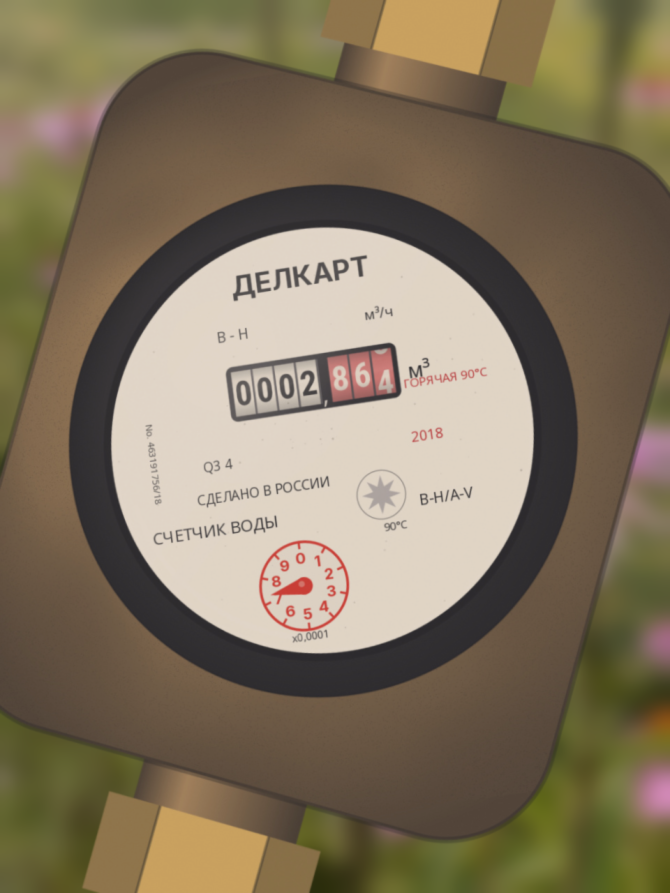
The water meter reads 2.8637 m³
